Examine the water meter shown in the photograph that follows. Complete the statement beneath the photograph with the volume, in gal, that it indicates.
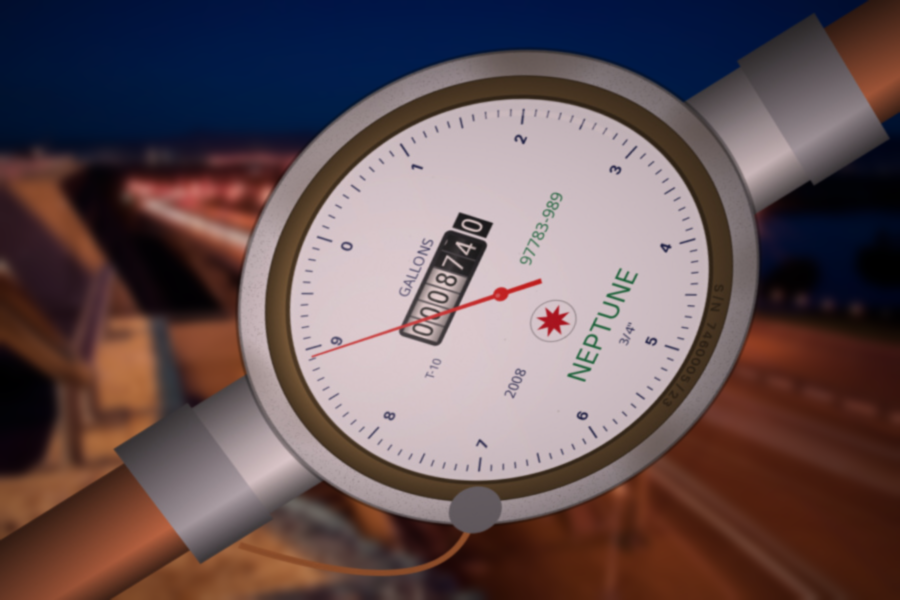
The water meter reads 8738.9 gal
